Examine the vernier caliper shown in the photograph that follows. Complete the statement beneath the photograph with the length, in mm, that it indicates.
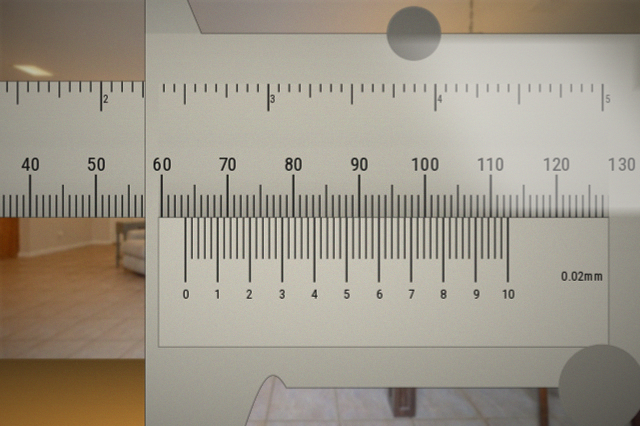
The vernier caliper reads 63.6 mm
